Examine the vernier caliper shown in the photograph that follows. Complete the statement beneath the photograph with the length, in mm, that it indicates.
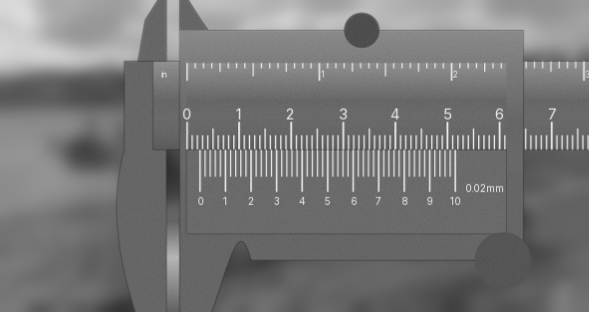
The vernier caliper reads 2.5 mm
